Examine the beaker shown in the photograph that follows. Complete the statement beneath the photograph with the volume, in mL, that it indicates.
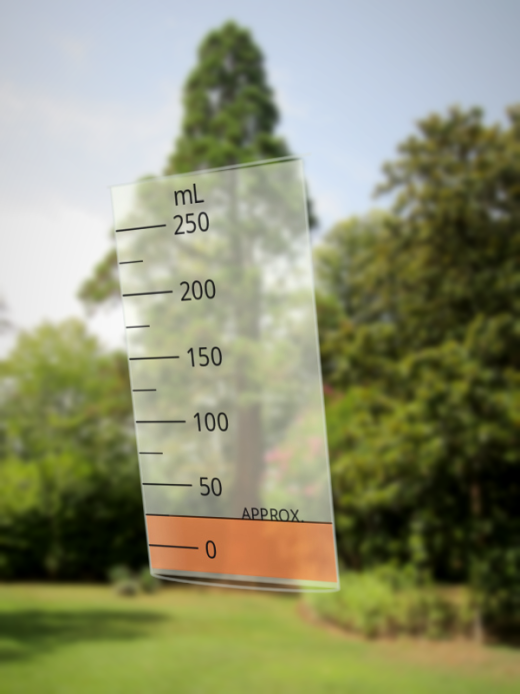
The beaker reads 25 mL
